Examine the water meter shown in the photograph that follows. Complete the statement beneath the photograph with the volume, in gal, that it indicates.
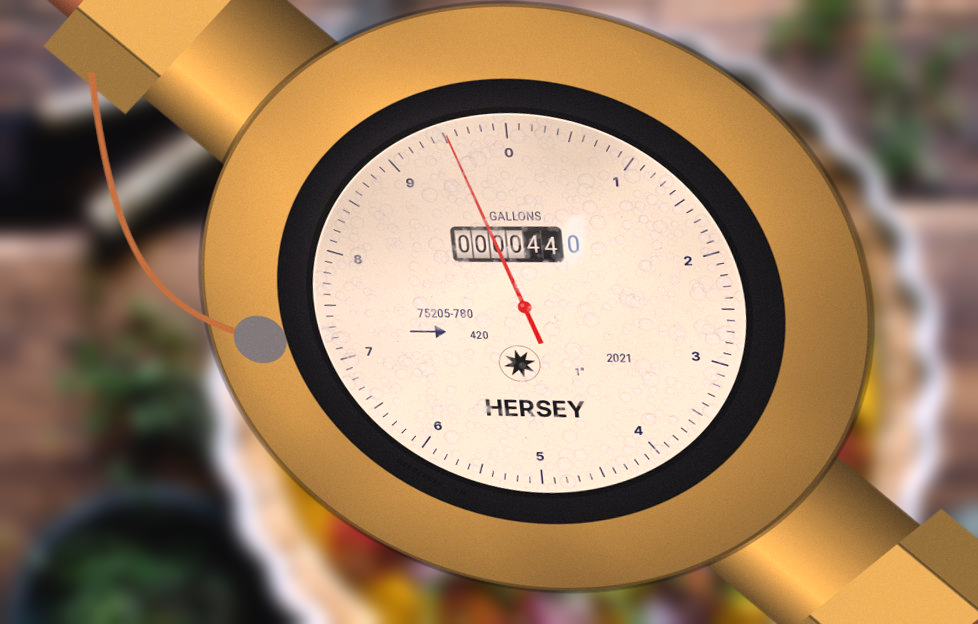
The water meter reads 439.5 gal
